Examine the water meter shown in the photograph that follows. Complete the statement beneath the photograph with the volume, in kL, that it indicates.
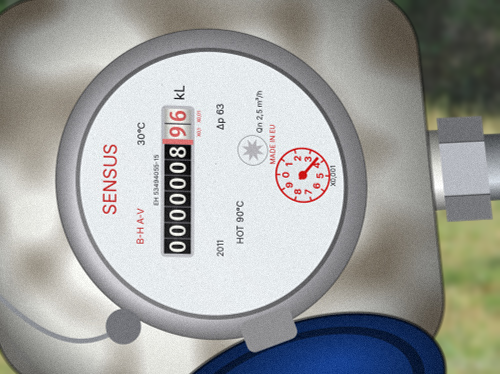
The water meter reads 8.963 kL
